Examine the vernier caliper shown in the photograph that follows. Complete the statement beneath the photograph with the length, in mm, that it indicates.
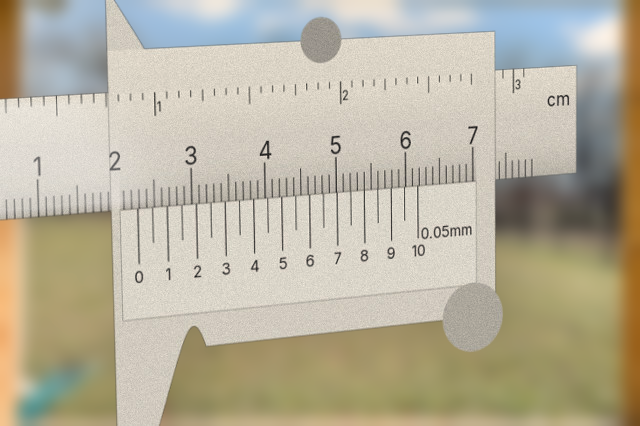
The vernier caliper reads 22.8 mm
